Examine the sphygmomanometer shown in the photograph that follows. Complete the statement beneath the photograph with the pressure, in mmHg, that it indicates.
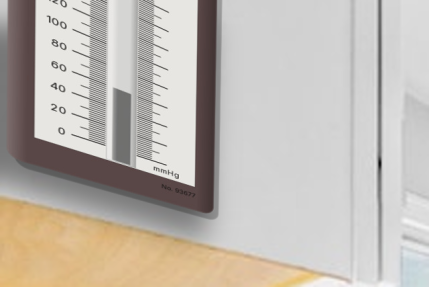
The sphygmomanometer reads 60 mmHg
